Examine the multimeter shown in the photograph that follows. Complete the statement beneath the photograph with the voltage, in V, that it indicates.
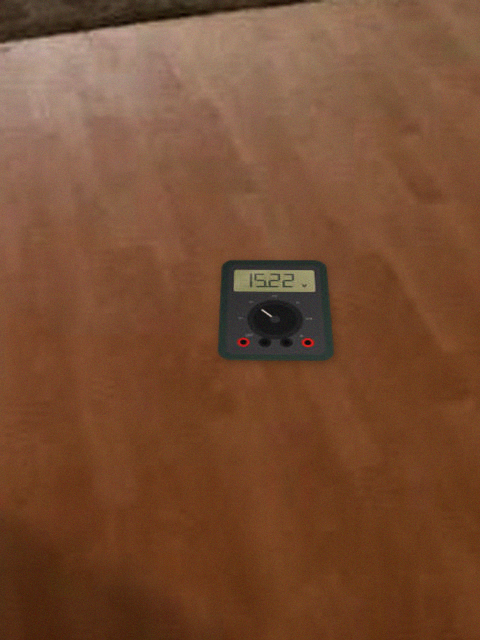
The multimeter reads 15.22 V
